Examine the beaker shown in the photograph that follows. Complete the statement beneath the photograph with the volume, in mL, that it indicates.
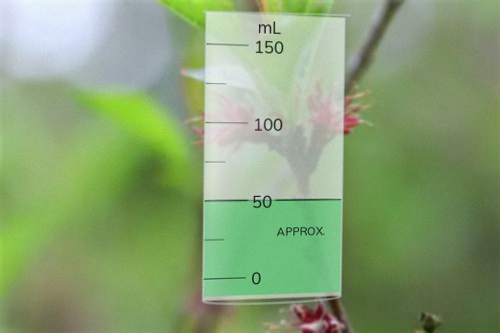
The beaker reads 50 mL
